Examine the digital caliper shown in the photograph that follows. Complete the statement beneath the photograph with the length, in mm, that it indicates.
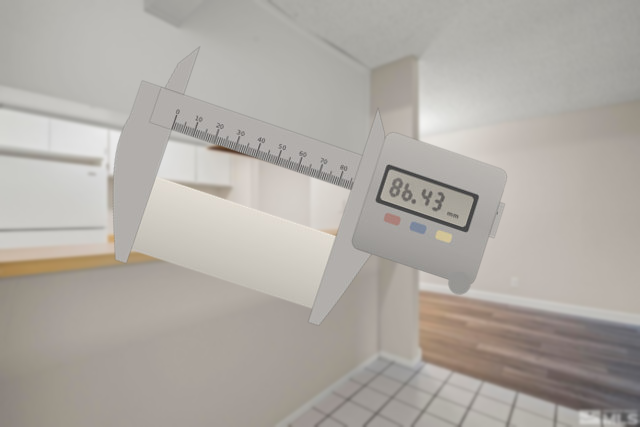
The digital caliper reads 86.43 mm
